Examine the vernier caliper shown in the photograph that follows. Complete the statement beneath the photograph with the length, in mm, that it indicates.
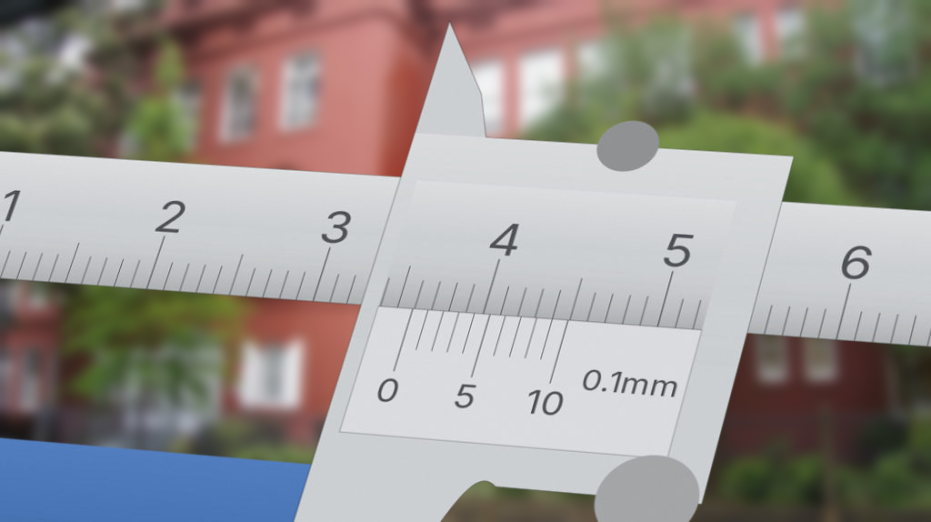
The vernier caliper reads 35.9 mm
